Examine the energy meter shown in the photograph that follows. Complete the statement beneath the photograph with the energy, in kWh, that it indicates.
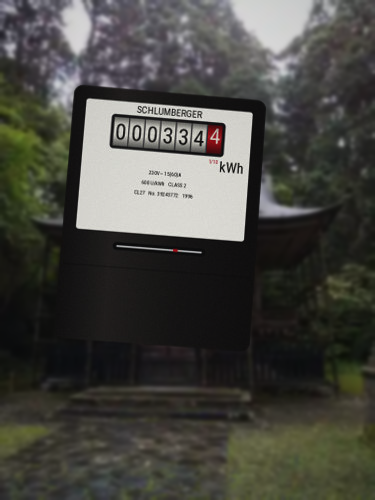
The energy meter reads 334.4 kWh
